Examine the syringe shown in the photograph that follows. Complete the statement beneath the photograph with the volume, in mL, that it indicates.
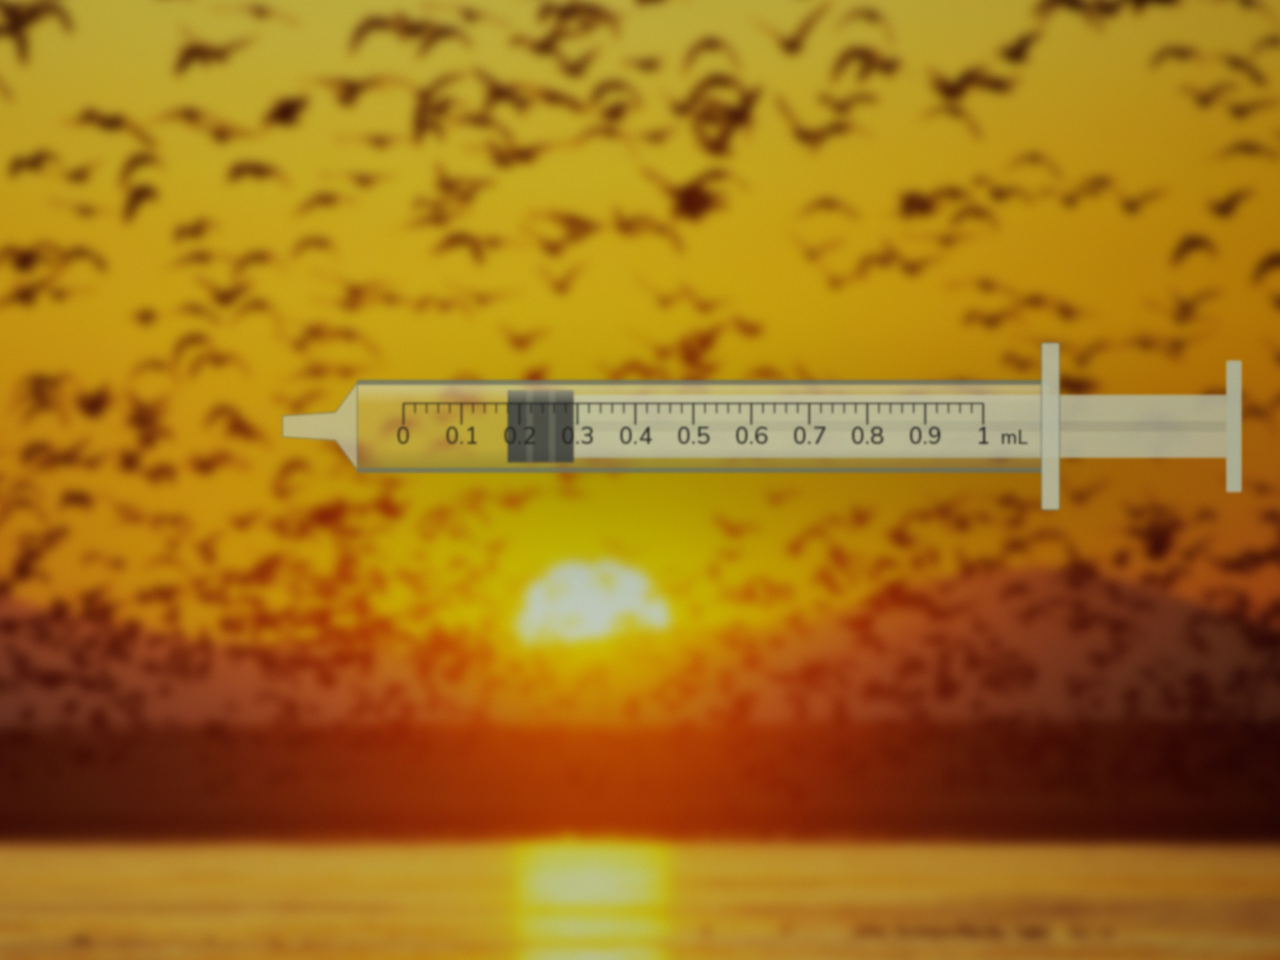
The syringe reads 0.18 mL
